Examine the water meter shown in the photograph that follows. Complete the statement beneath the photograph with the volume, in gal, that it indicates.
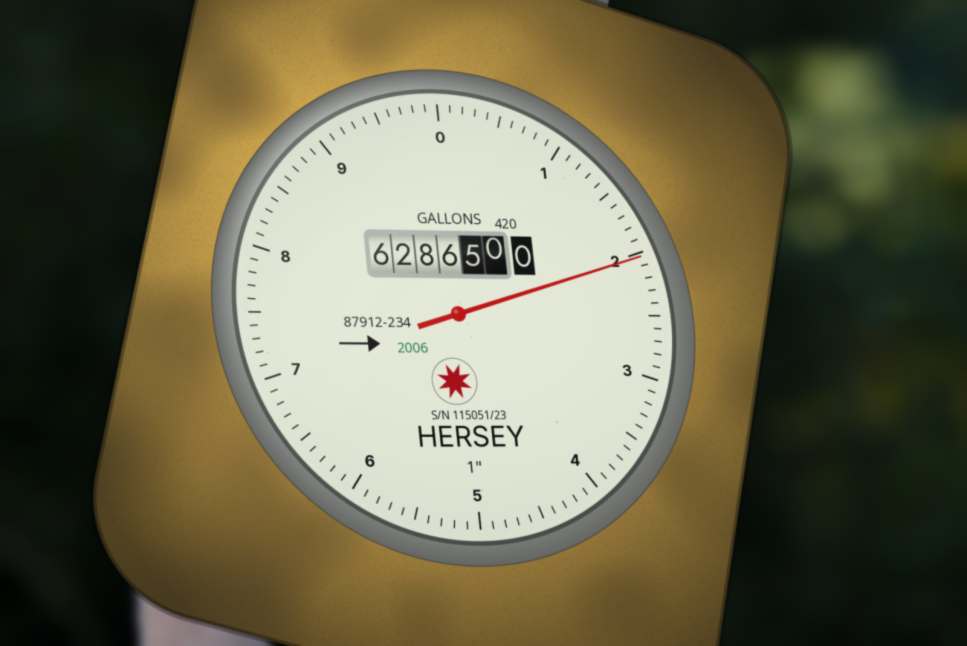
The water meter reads 6286502.0 gal
